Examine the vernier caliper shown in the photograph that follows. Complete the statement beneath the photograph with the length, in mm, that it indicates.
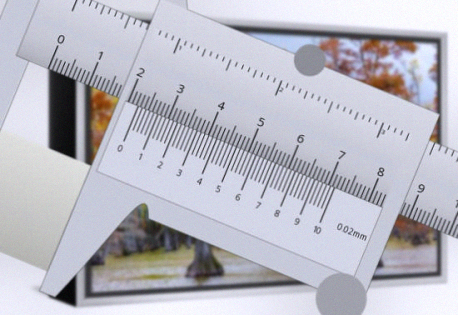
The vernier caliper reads 22.5 mm
